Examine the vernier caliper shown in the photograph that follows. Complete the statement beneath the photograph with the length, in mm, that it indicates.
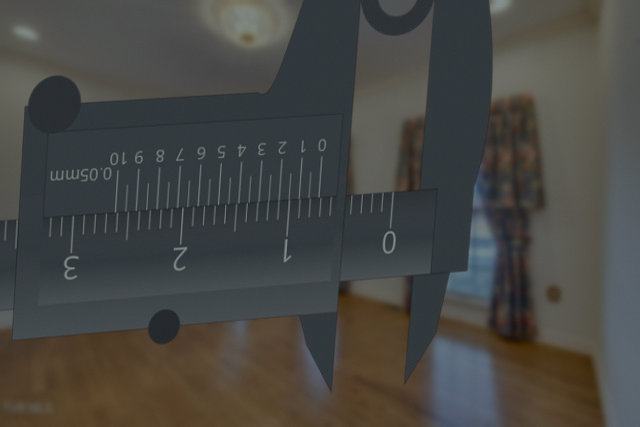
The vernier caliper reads 7.2 mm
